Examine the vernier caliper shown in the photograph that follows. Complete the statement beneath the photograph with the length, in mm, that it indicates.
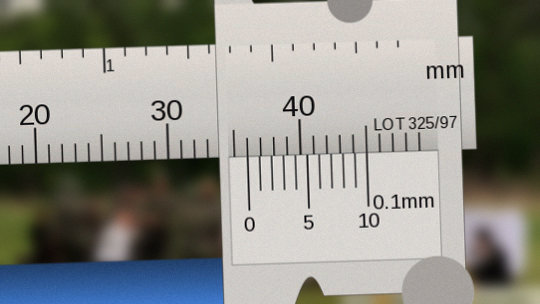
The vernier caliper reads 36.0 mm
